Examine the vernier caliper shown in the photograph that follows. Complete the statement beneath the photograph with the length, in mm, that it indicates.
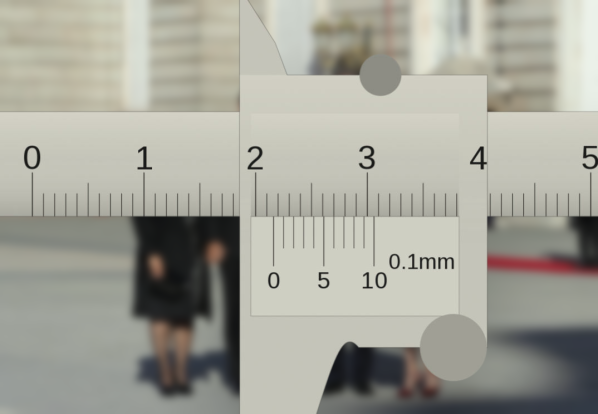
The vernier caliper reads 21.6 mm
